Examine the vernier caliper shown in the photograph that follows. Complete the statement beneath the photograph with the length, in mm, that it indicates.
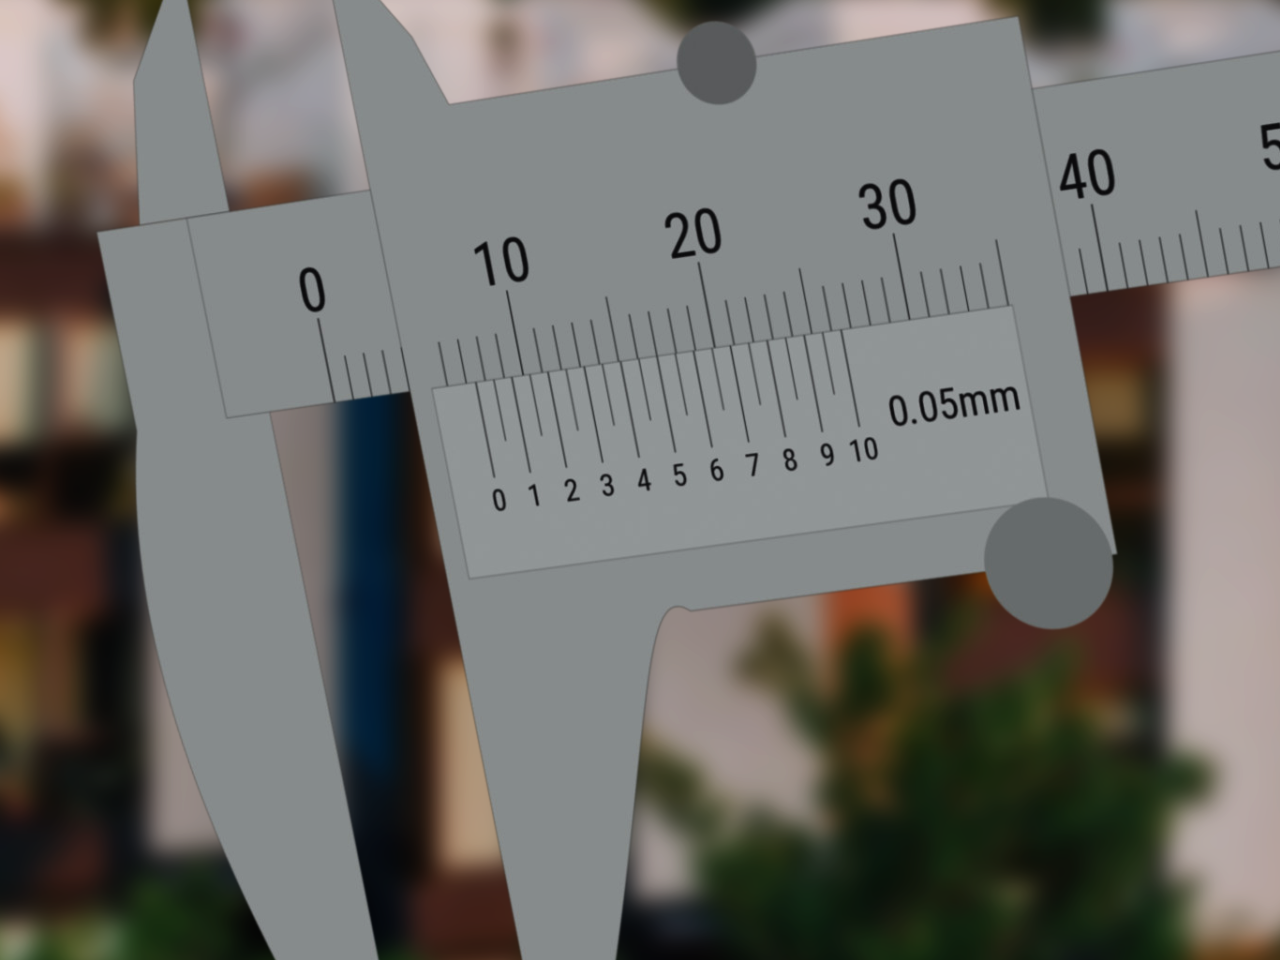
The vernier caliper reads 7.5 mm
